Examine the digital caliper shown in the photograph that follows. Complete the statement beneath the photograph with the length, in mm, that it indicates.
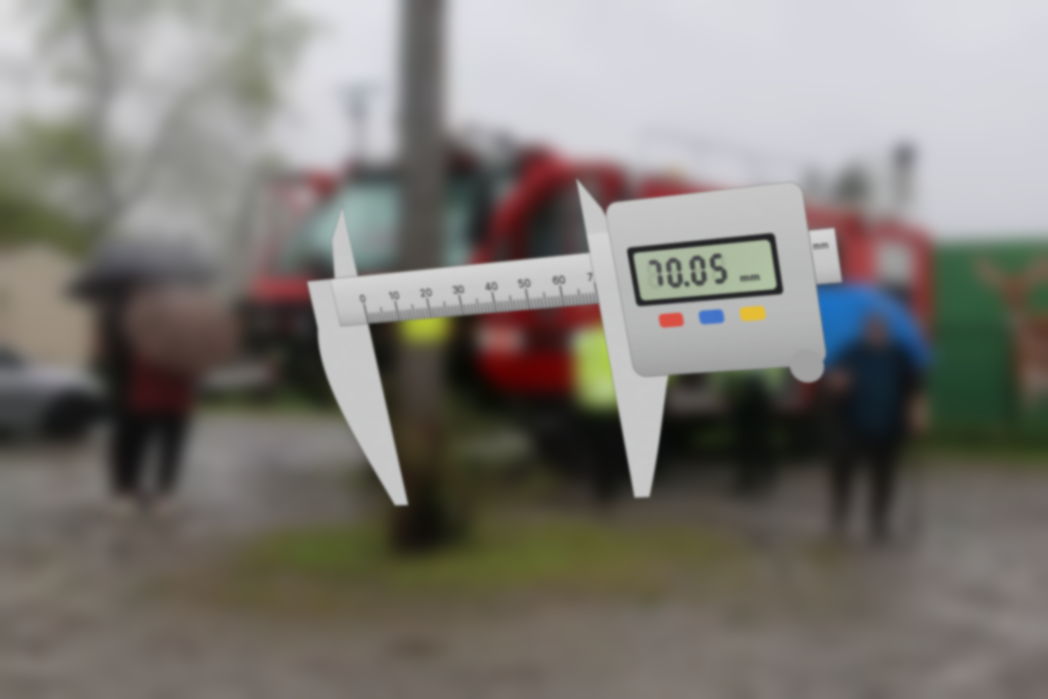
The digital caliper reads 70.05 mm
